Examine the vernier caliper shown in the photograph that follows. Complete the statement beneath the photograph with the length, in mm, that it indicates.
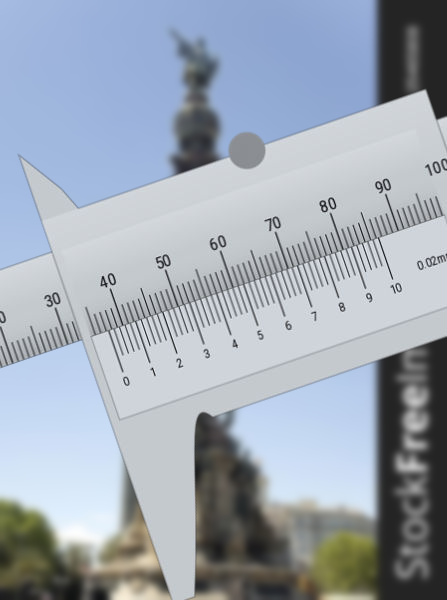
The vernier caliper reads 37.4 mm
